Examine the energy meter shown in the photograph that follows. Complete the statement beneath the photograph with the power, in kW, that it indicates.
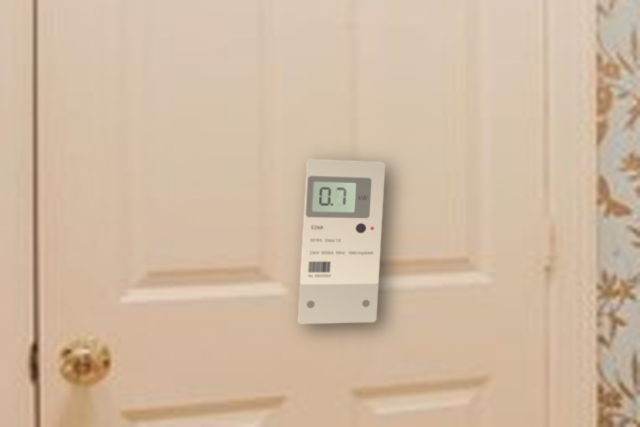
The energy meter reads 0.7 kW
